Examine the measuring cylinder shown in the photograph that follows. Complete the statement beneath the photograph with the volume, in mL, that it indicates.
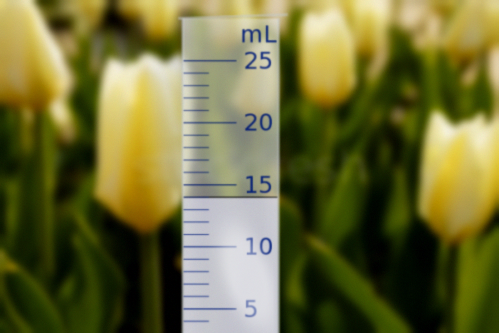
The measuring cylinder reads 14 mL
